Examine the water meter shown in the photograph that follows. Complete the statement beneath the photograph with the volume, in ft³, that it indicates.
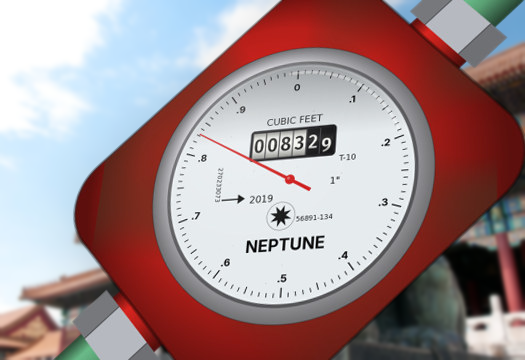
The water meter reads 8328.83 ft³
